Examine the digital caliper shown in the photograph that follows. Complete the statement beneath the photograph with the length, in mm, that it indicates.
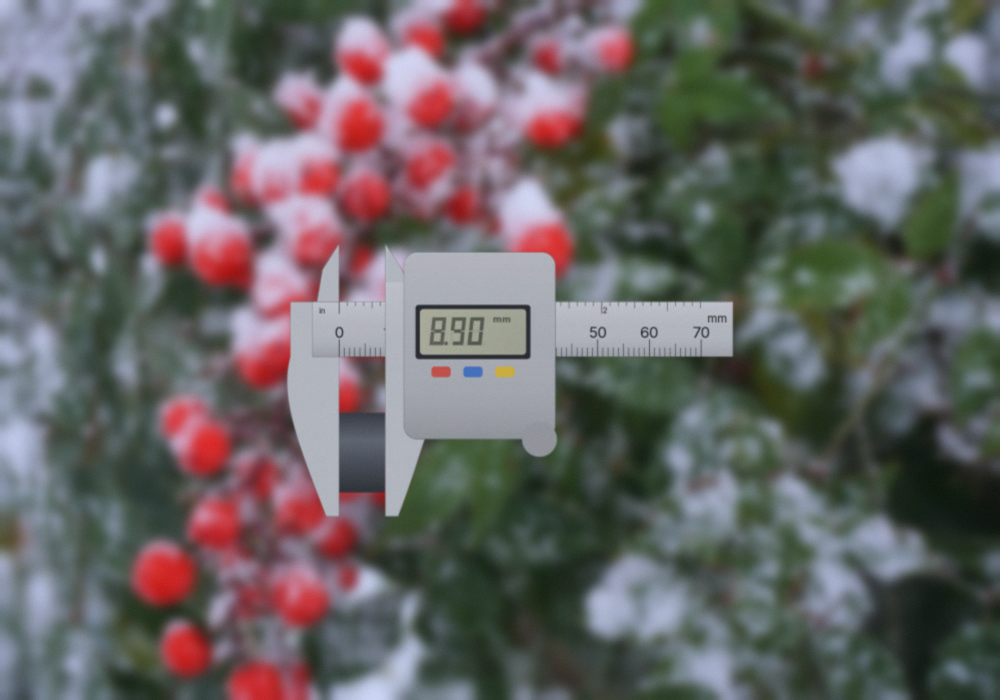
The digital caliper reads 8.90 mm
